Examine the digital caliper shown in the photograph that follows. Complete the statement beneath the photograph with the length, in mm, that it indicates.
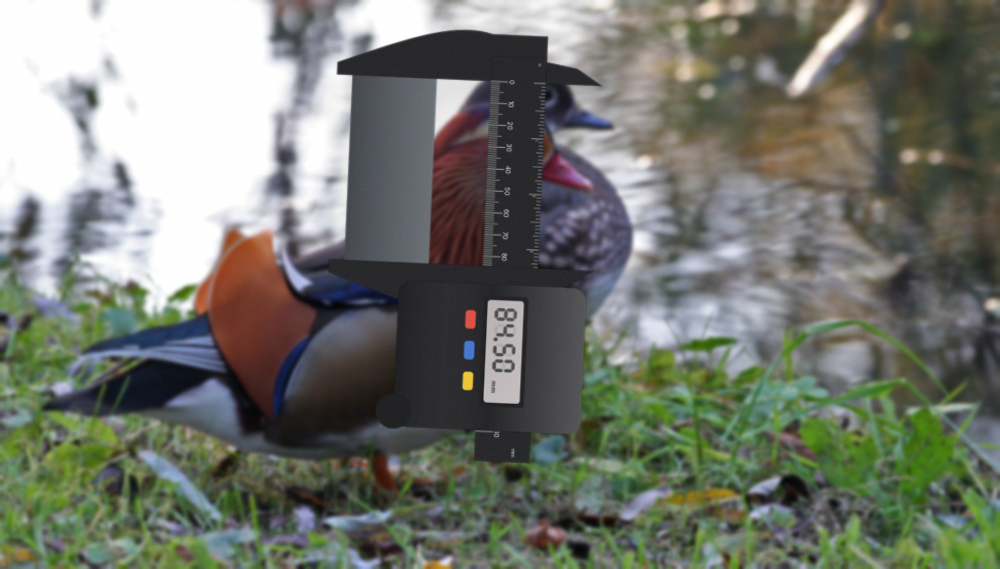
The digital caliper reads 84.50 mm
